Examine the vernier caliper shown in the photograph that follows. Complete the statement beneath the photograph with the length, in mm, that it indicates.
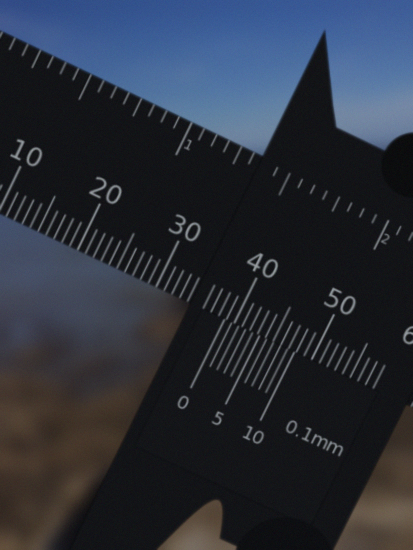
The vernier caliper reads 38.8 mm
